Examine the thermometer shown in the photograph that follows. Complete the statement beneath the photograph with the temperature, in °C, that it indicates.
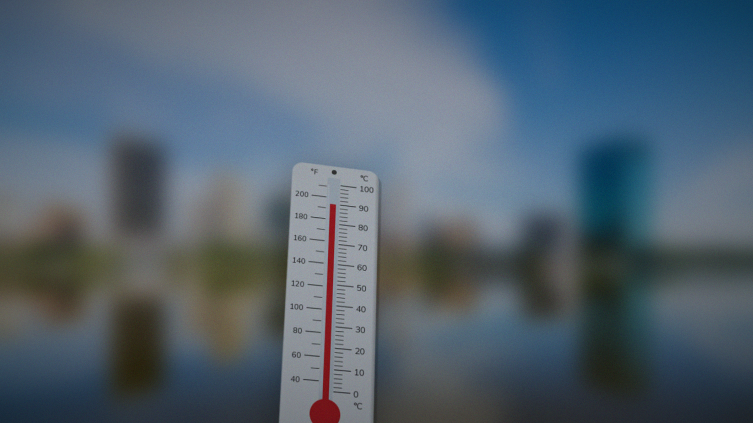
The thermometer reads 90 °C
